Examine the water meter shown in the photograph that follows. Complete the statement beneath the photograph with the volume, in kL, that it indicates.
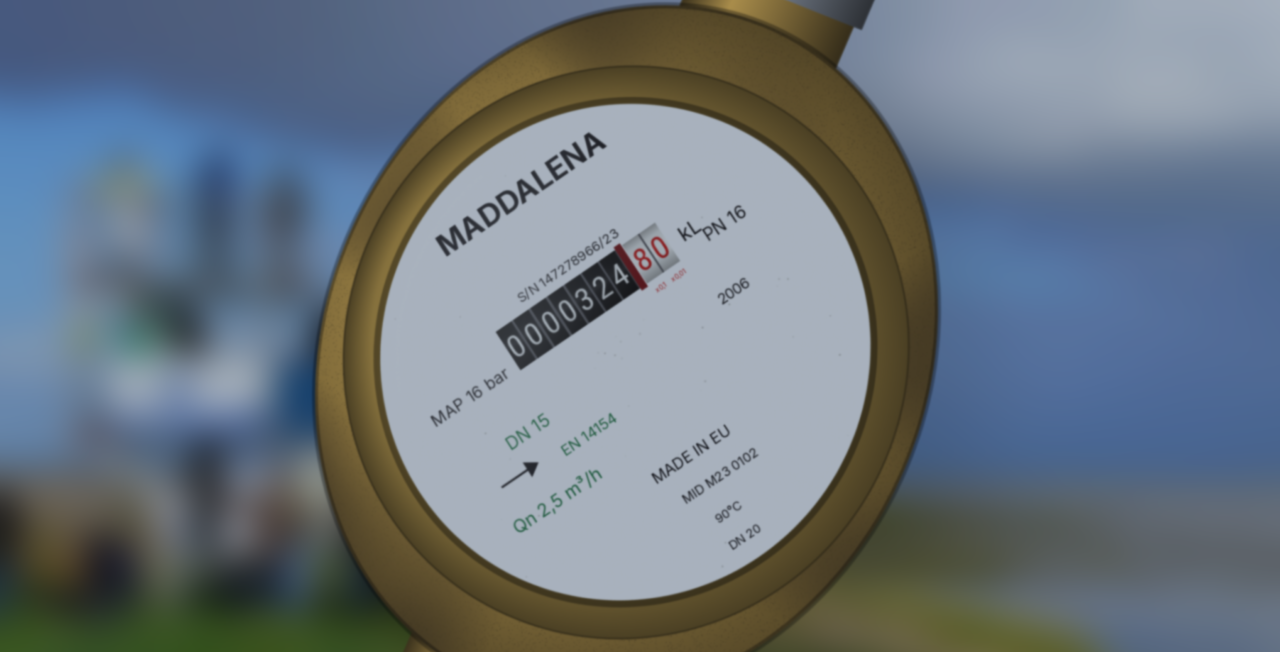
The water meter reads 324.80 kL
